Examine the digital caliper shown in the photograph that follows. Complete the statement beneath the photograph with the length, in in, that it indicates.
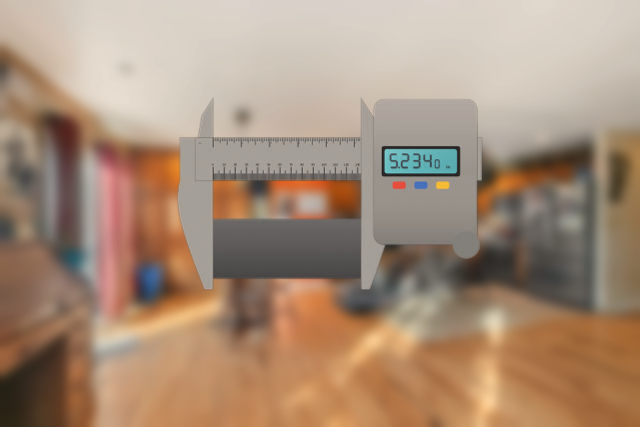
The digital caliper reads 5.2340 in
